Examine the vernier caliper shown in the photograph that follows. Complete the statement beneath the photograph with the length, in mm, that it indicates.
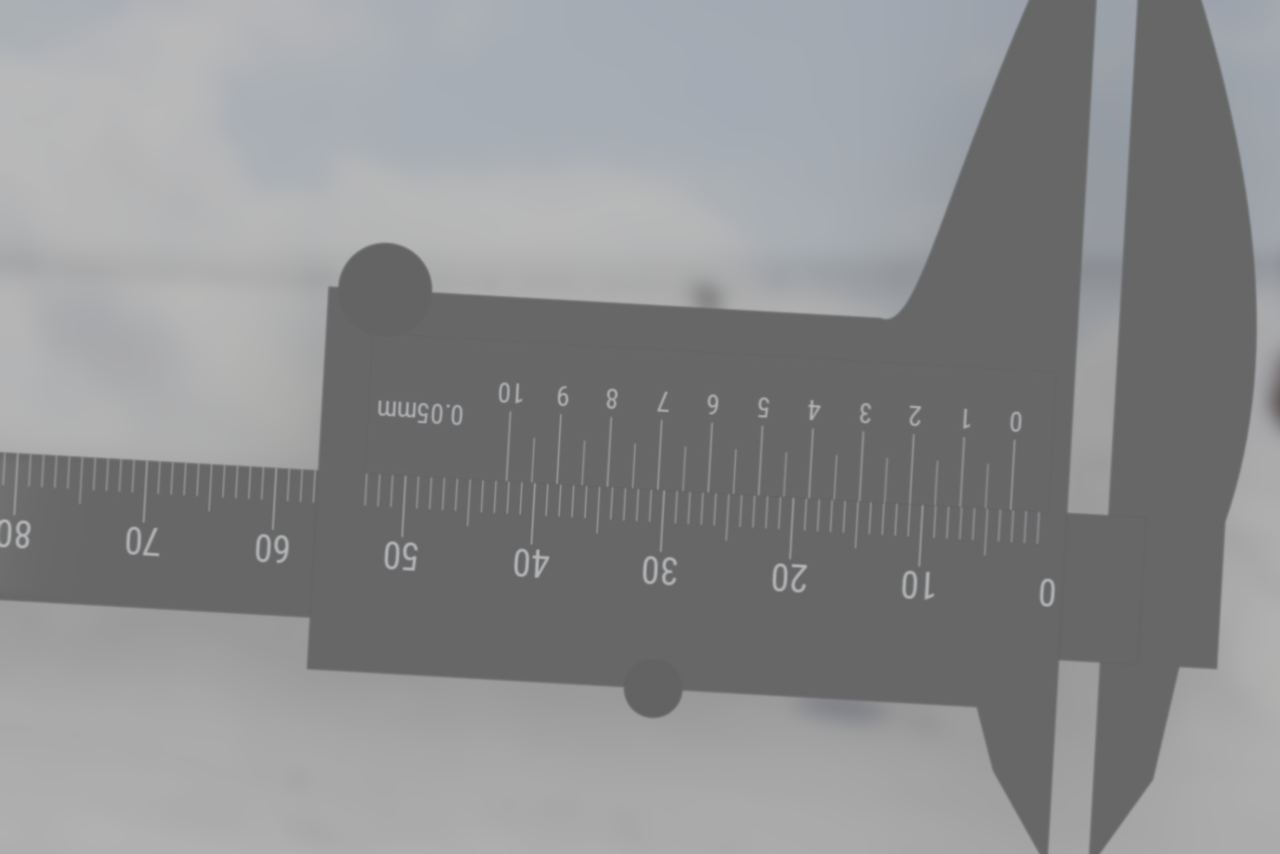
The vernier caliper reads 3.2 mm
